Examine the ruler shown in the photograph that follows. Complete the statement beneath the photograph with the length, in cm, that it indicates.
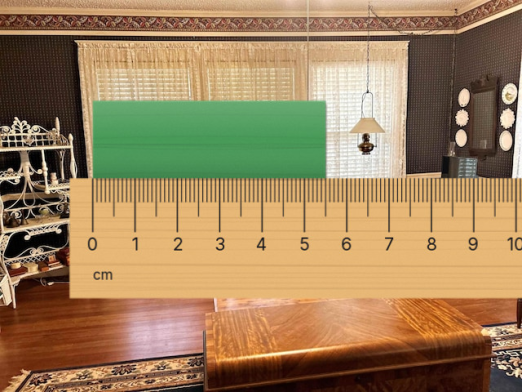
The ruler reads 5.5 cm
